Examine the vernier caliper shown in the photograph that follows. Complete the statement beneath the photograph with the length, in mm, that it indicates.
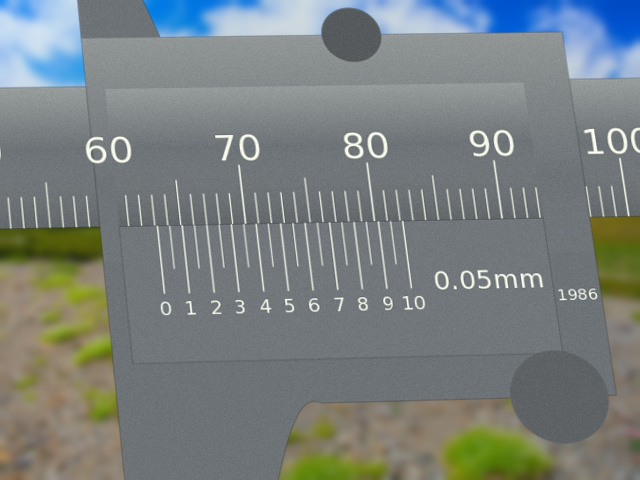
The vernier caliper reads 63.2 mm
